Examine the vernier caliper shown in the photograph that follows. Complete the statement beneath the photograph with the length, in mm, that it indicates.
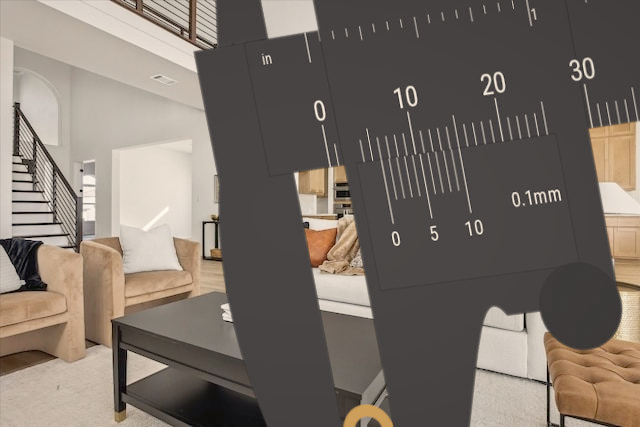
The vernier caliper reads 6.0 mm
